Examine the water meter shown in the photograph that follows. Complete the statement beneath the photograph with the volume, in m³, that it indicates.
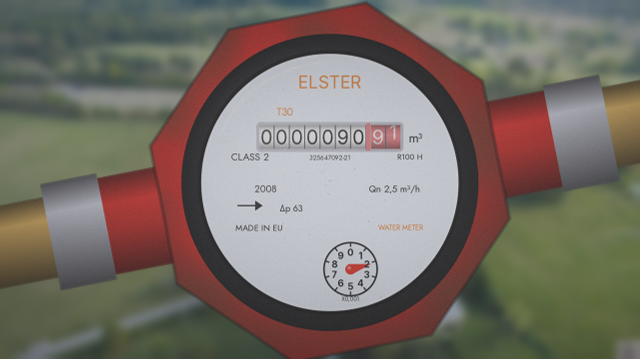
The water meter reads 90.912 m³
